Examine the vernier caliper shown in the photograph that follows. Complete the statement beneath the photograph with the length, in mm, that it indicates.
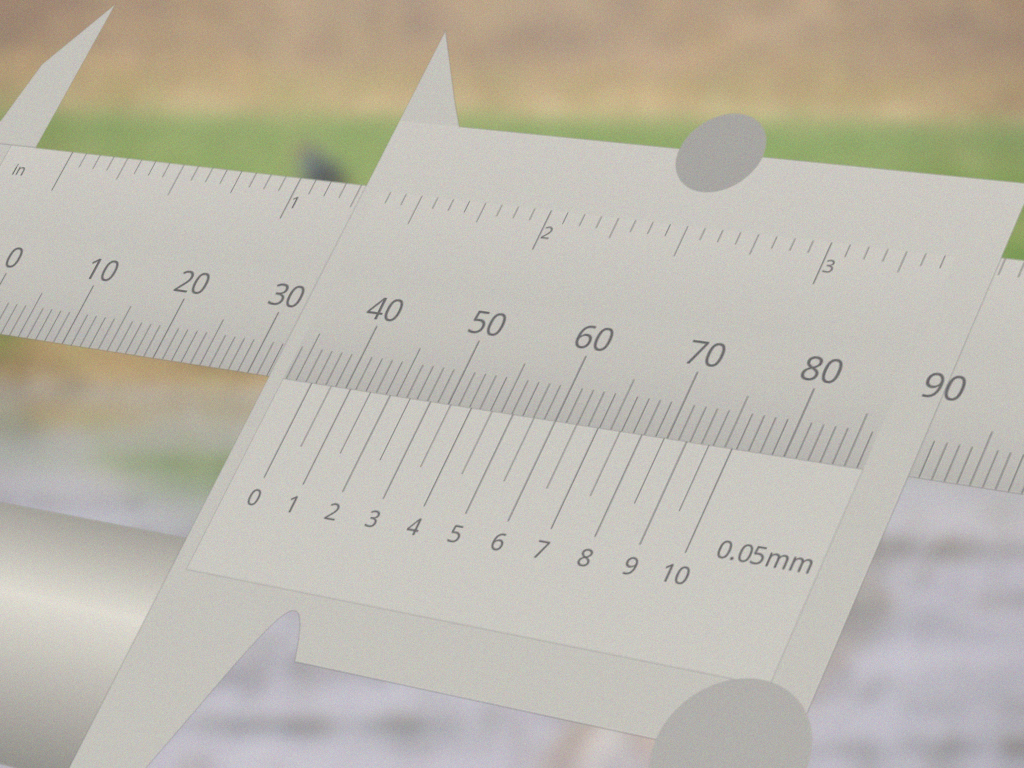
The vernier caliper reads 36.6 mm
